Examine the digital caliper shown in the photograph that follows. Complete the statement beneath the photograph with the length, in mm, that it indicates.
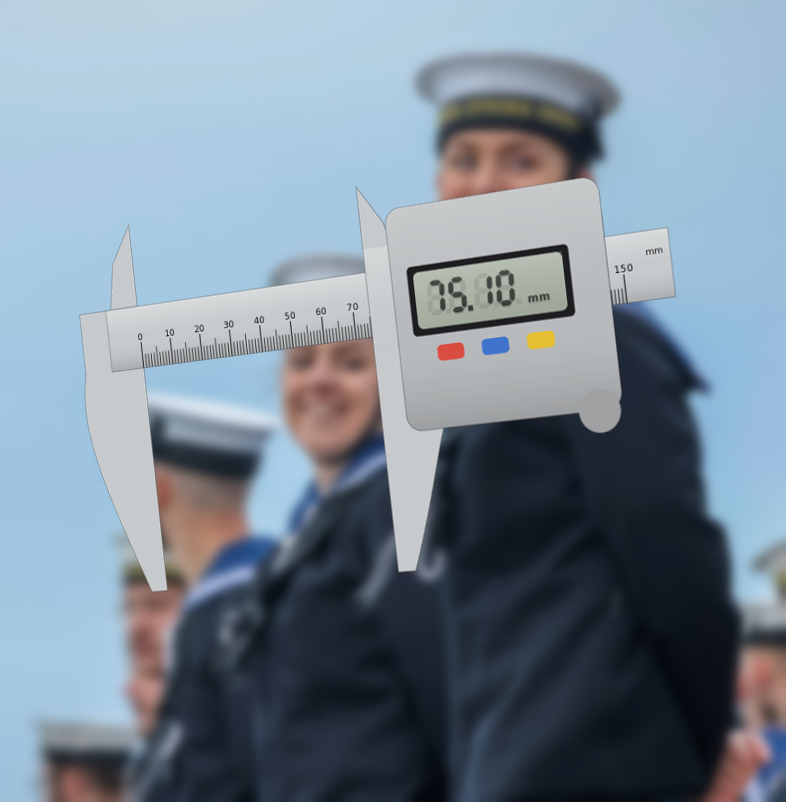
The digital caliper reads 75.10 mm
